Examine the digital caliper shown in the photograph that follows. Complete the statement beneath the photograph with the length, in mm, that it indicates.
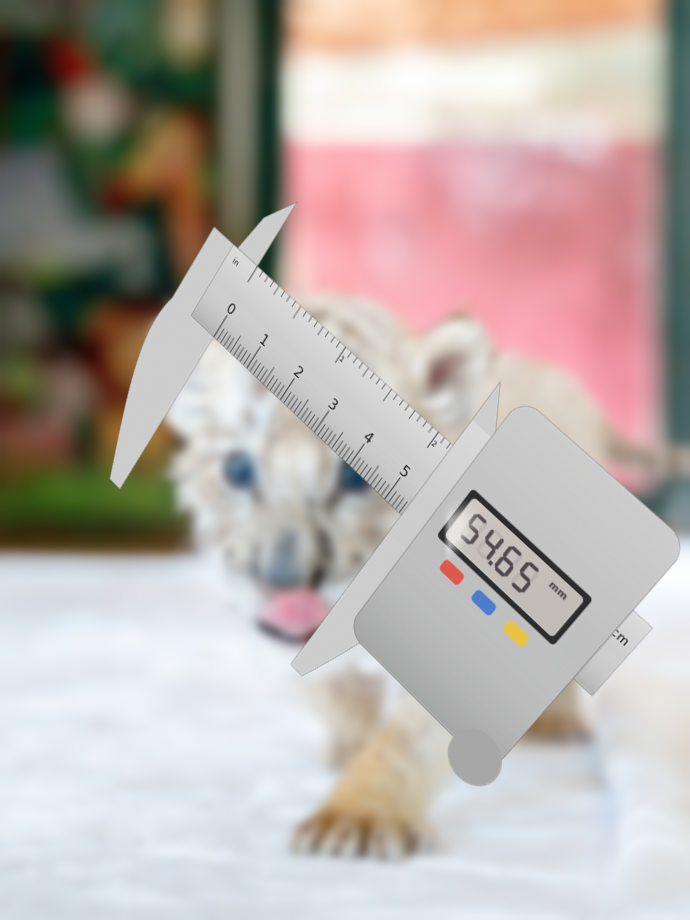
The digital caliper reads 54.65 mm
